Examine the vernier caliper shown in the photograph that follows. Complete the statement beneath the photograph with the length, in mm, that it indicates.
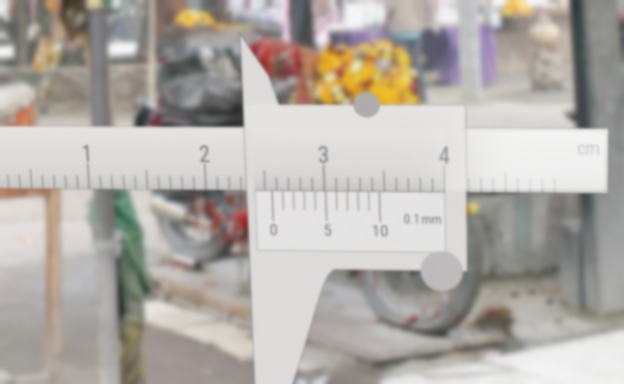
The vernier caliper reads 25.6 mm
